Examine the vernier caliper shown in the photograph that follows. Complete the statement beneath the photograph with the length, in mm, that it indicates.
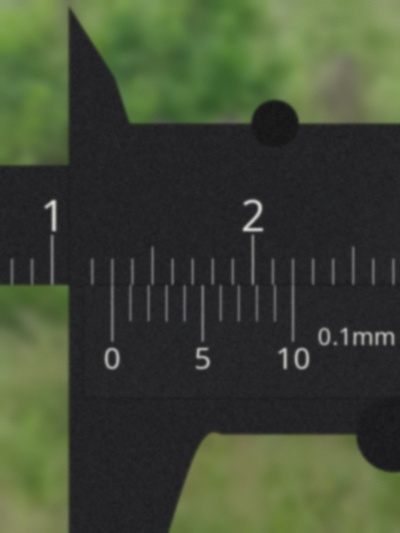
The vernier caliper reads 13.0 mm
